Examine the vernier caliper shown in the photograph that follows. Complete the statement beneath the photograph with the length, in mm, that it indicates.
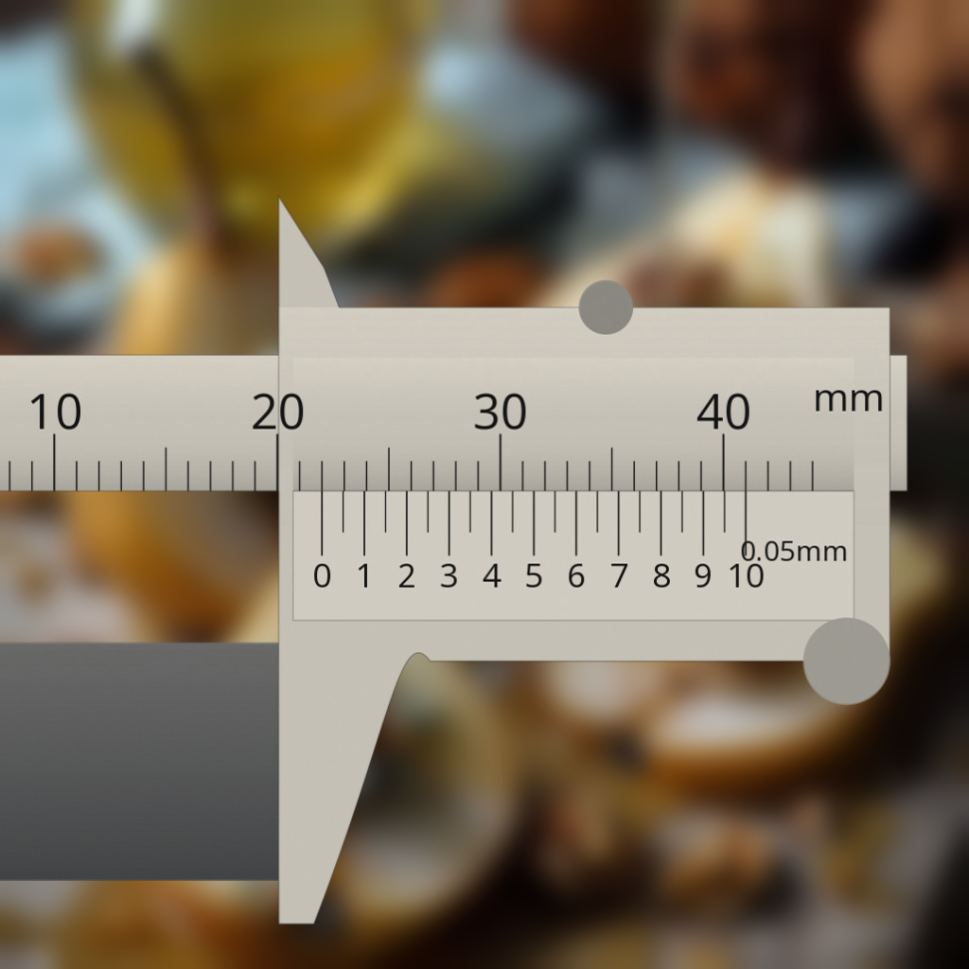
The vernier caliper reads 22.00 mm
